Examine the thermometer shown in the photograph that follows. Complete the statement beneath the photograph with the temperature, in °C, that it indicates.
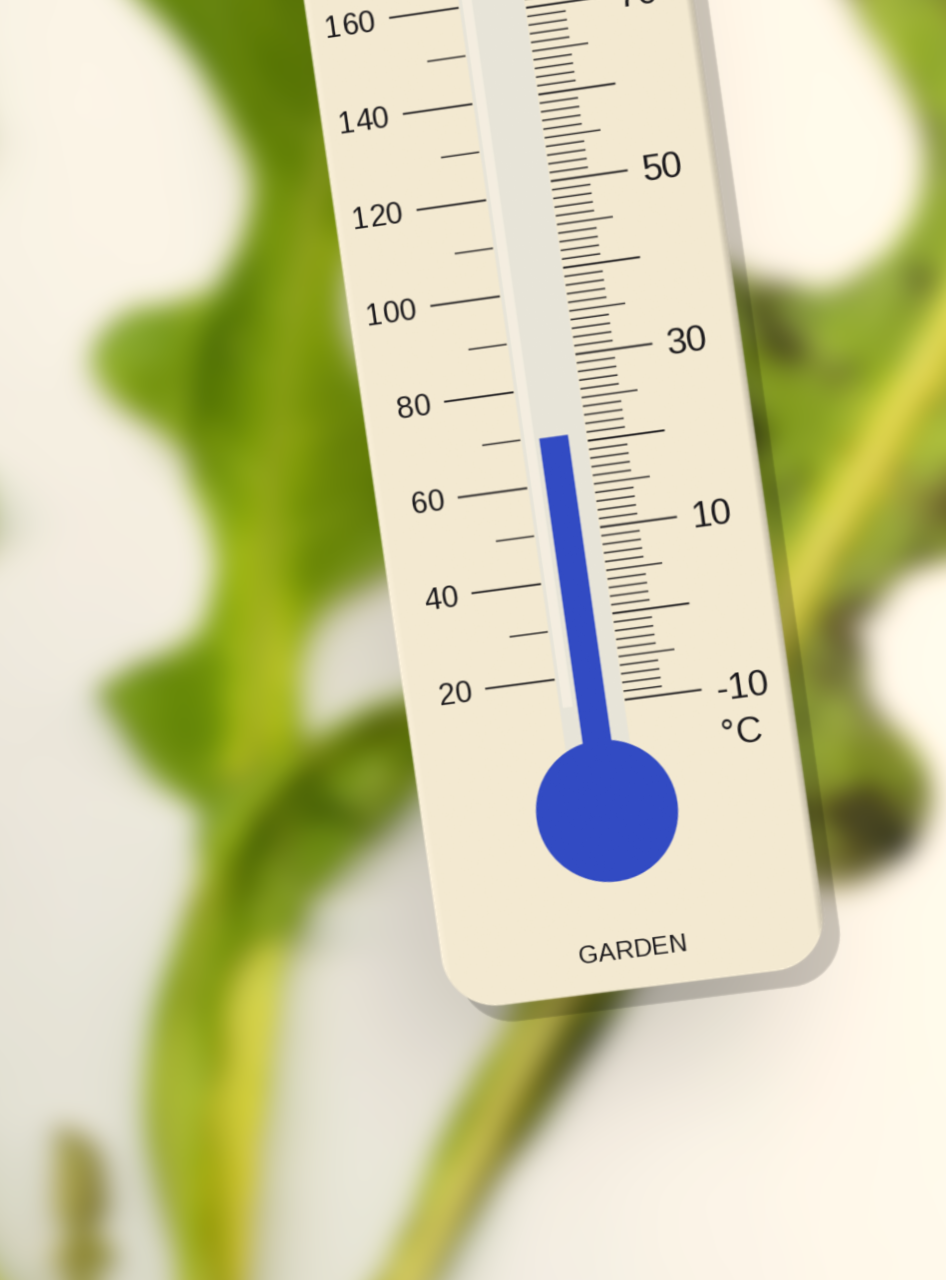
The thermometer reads 21 °C
